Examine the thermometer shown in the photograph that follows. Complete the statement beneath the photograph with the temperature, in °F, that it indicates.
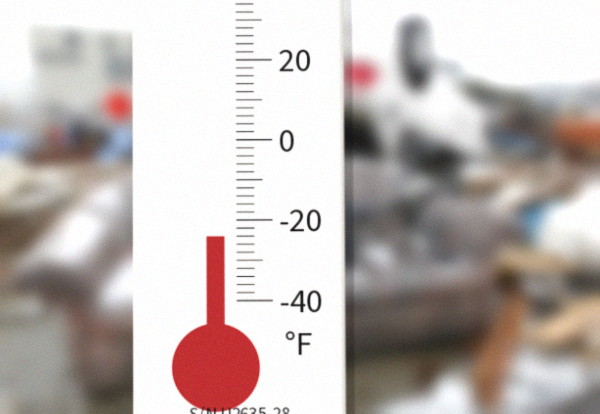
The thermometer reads -24 °F
